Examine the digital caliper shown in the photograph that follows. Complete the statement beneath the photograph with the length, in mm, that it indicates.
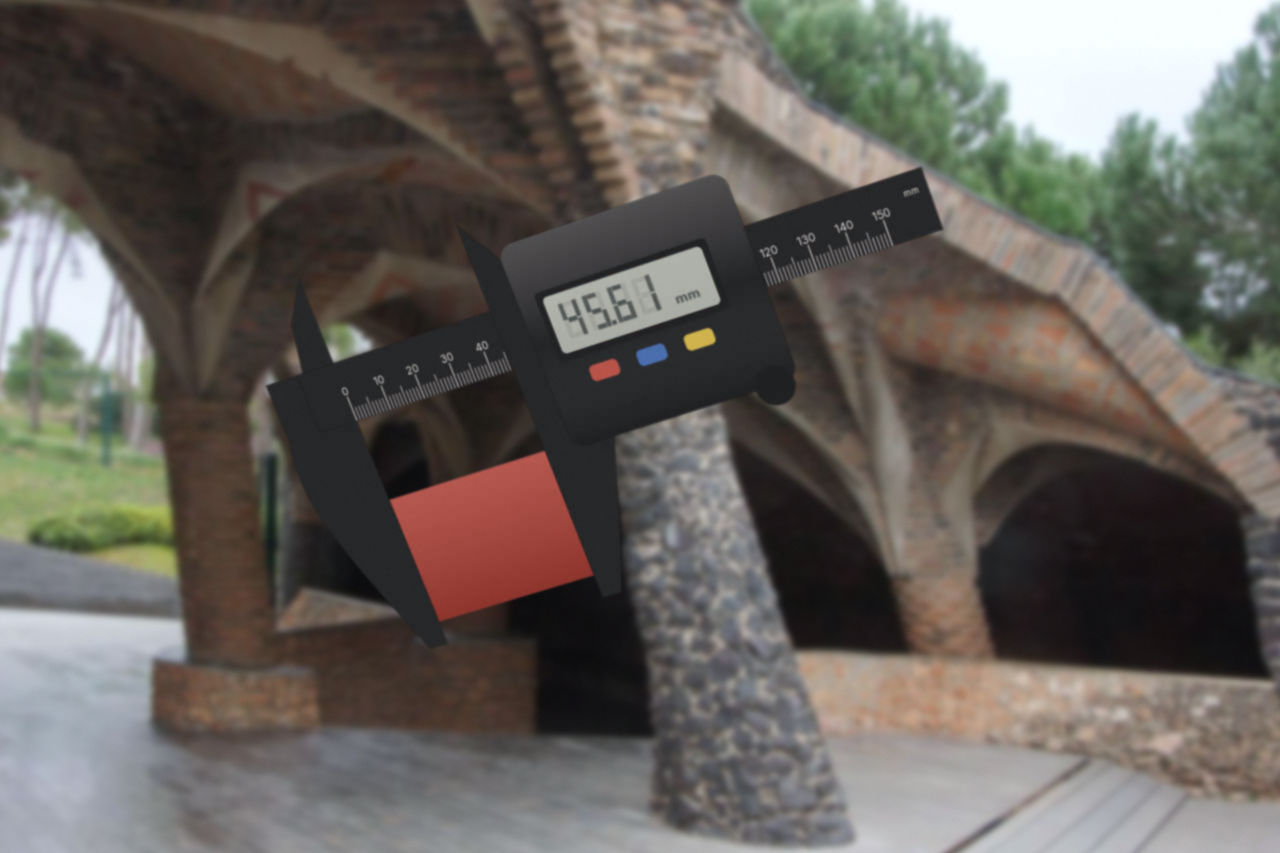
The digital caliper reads 45.61 mm
